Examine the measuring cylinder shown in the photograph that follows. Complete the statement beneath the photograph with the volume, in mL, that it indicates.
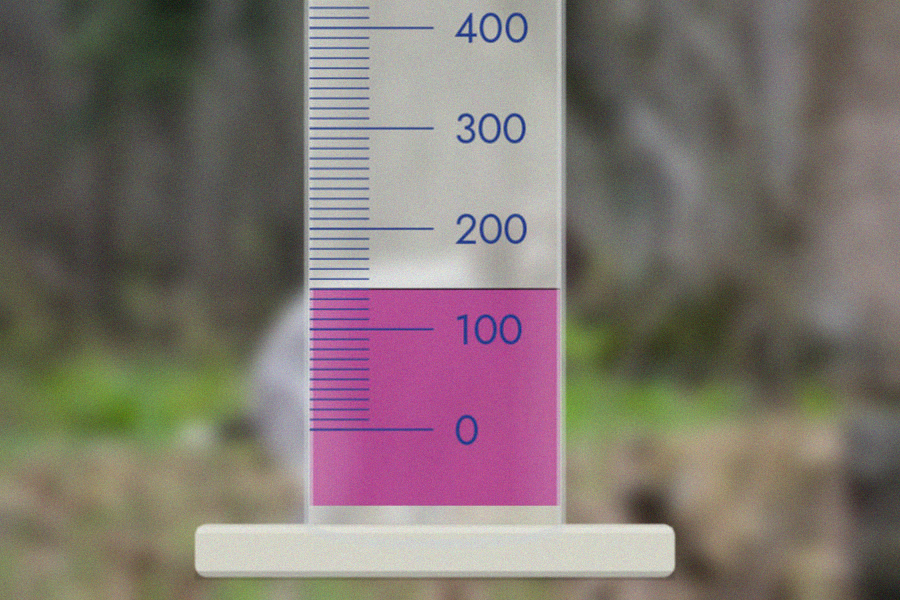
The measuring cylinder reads 140 mL
